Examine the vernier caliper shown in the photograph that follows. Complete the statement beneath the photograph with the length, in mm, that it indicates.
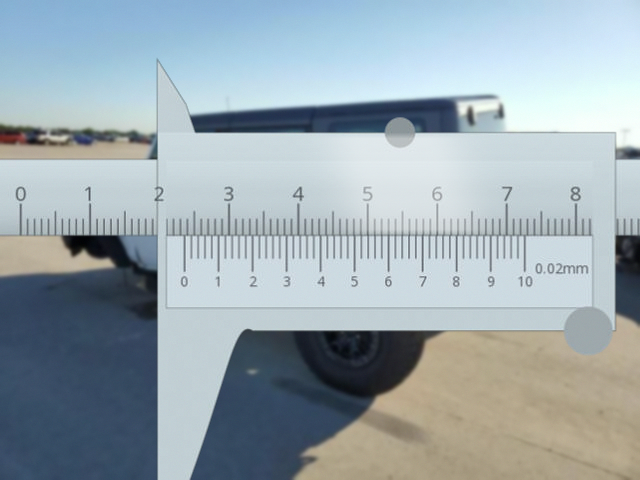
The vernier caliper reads 23.6 mm
